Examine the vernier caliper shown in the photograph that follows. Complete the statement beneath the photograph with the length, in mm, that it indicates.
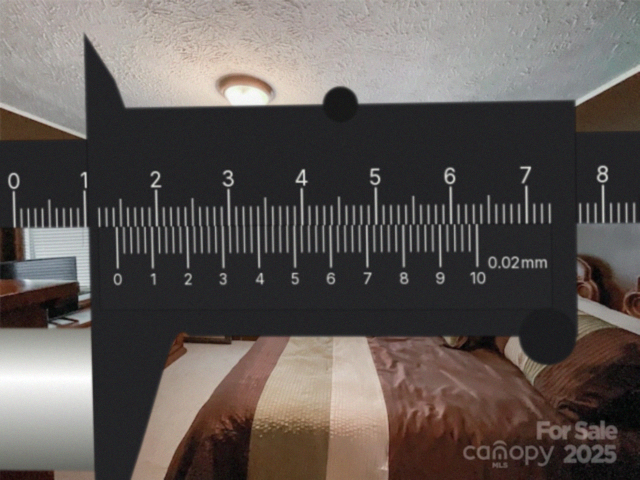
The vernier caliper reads 14.4 mm
